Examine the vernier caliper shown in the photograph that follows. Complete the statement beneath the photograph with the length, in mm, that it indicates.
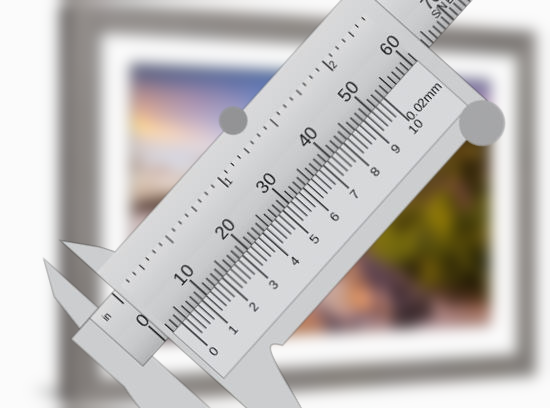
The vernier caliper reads 4.0 mm
